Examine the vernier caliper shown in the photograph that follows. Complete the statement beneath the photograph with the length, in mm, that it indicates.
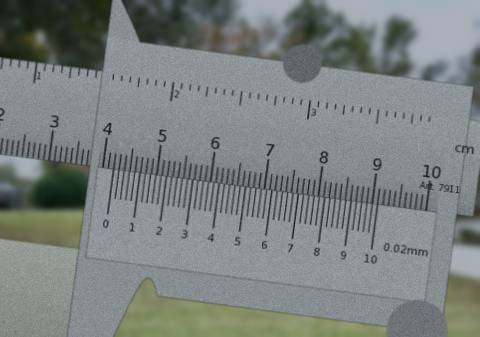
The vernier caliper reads 42.0 mm
